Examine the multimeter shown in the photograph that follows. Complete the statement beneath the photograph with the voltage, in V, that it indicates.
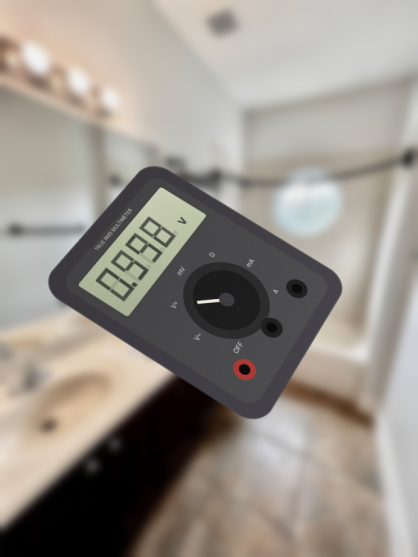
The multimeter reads 0.998 V
